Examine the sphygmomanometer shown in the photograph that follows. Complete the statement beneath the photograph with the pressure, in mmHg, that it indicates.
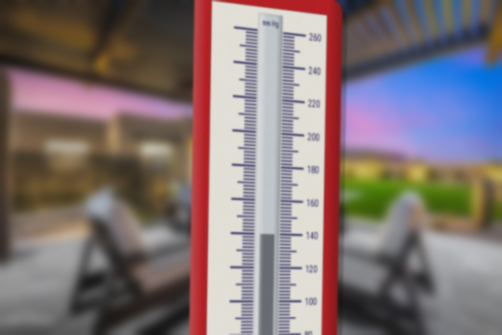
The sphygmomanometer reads 140 mmHg
